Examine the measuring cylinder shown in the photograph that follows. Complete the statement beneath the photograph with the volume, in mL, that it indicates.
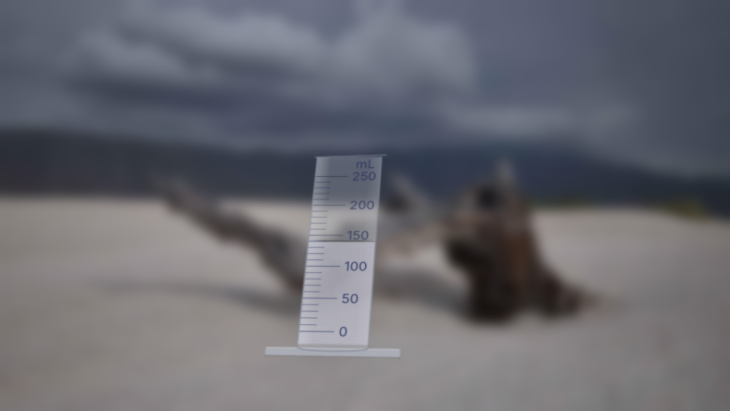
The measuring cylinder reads 140 mL
